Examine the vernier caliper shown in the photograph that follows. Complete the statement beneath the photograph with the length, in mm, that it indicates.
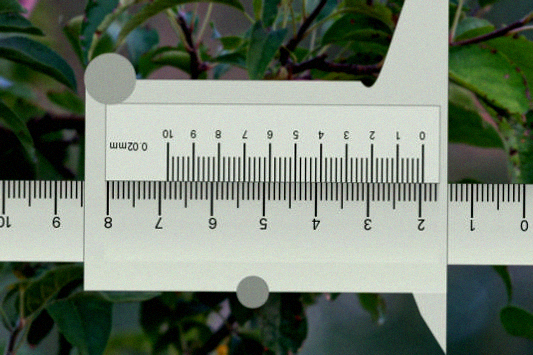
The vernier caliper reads 19.5 mm
